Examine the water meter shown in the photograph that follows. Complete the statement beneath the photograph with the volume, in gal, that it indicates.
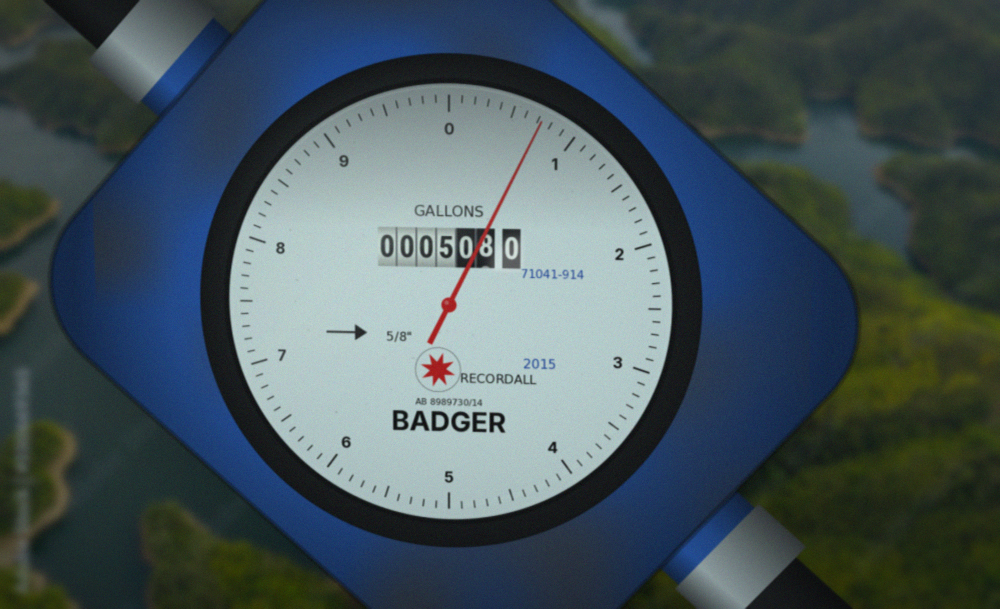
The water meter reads 5080.7 gal
